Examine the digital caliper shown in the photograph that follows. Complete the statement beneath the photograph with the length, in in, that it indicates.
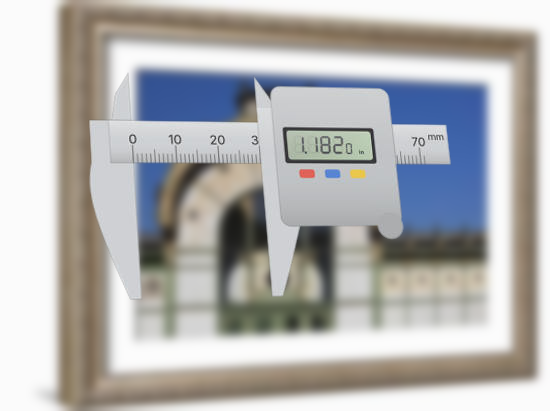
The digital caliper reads 1.1820 in
